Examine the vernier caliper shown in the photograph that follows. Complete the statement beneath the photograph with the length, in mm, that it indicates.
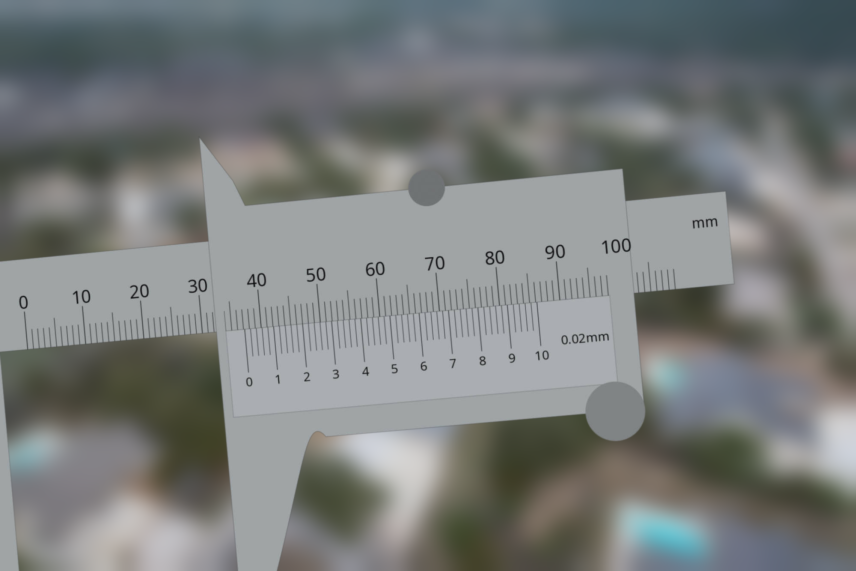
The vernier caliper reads 37.2 mm
